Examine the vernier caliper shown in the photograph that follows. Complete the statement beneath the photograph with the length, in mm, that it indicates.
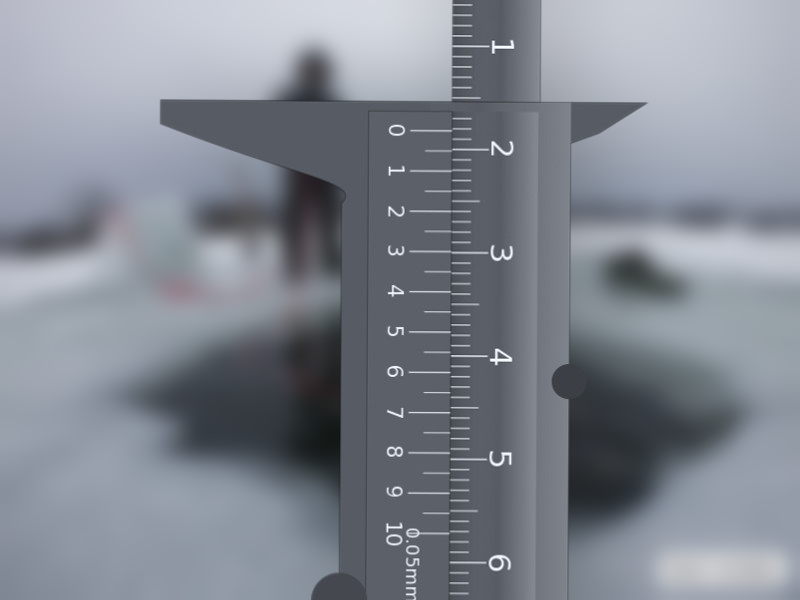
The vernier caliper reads 18.2 mm
